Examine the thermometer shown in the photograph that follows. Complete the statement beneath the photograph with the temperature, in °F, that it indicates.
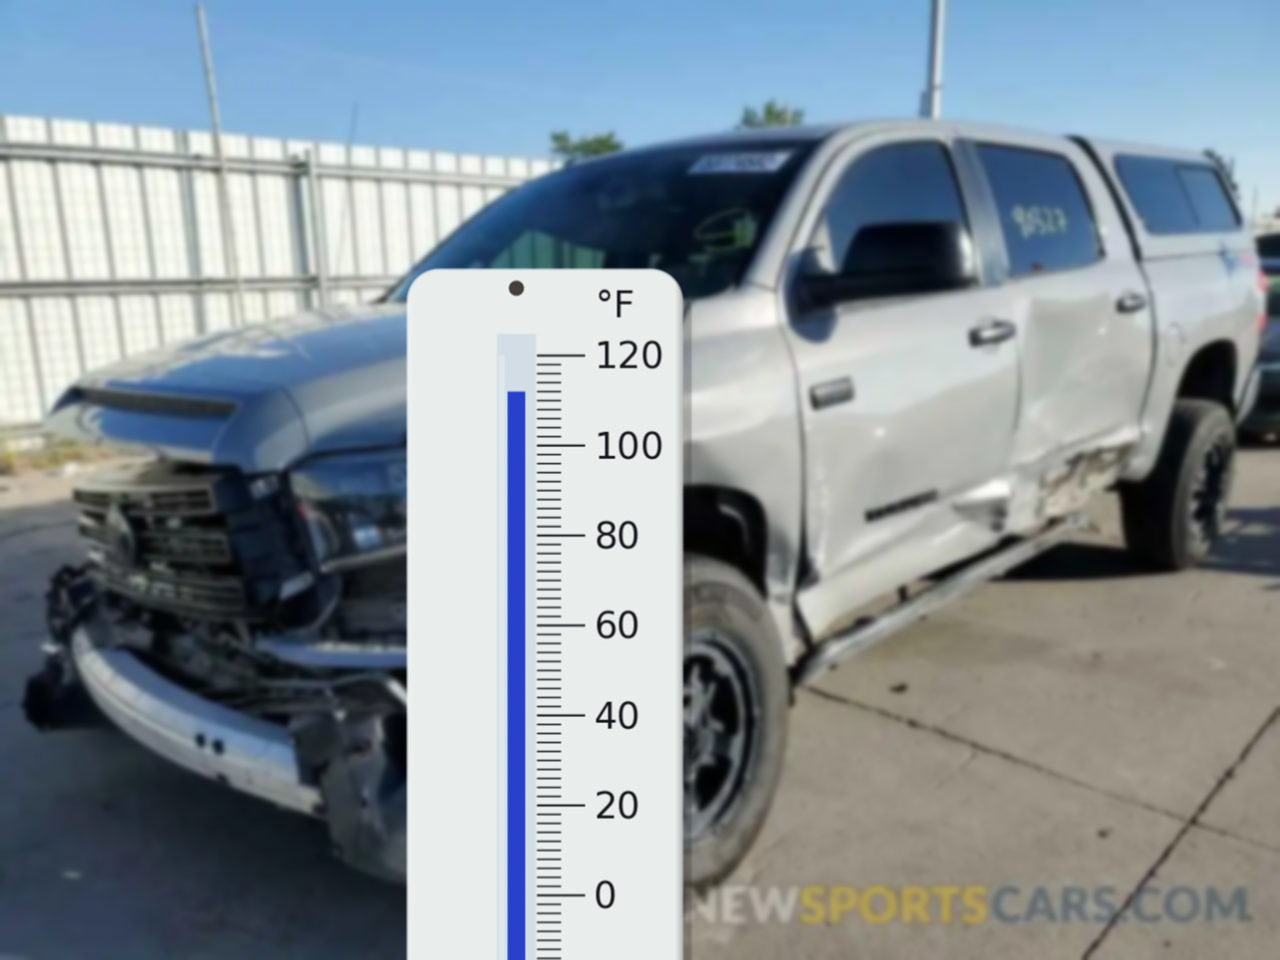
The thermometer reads 112 °F
